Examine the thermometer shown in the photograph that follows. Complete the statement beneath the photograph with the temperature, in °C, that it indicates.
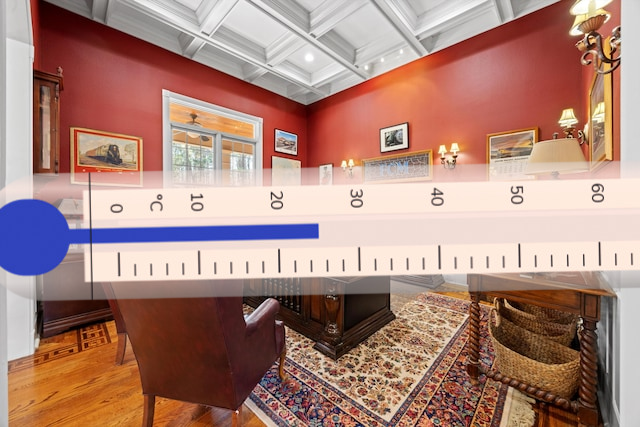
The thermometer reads 25 °C
